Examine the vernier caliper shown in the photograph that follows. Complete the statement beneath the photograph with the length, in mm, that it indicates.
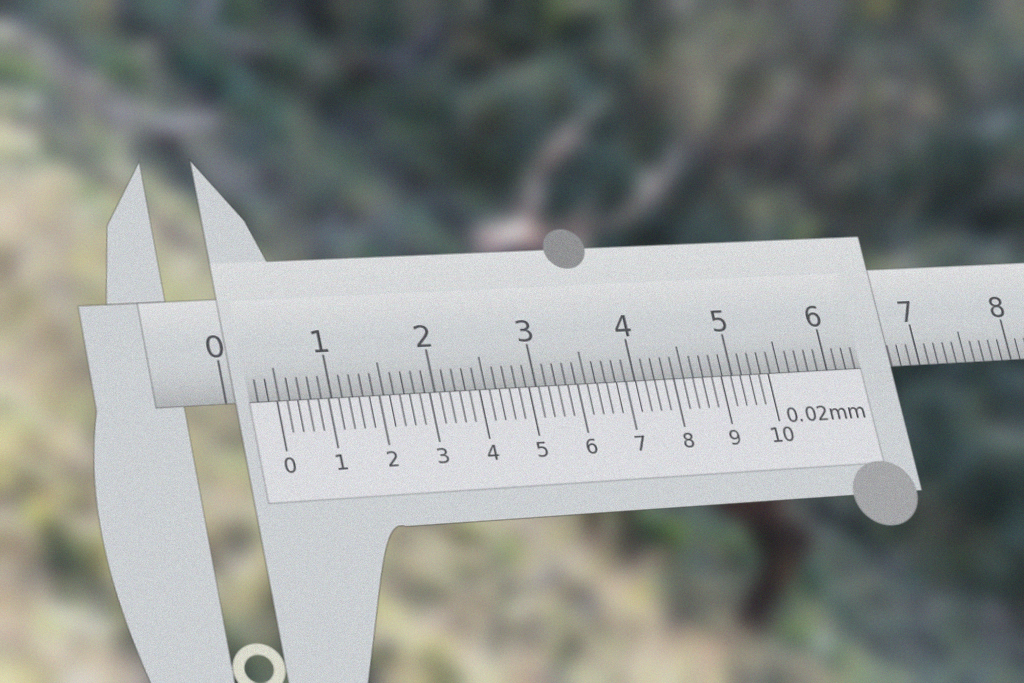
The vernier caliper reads 4.8 mm
